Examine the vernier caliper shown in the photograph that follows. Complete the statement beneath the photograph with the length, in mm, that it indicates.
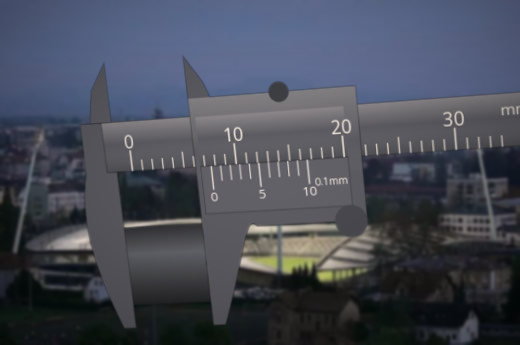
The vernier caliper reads 7.6 mm
